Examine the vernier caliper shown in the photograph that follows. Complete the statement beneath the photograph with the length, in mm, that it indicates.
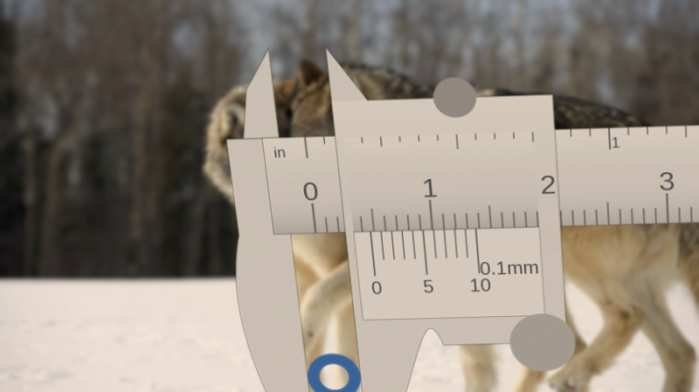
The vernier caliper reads 4.7 mm
